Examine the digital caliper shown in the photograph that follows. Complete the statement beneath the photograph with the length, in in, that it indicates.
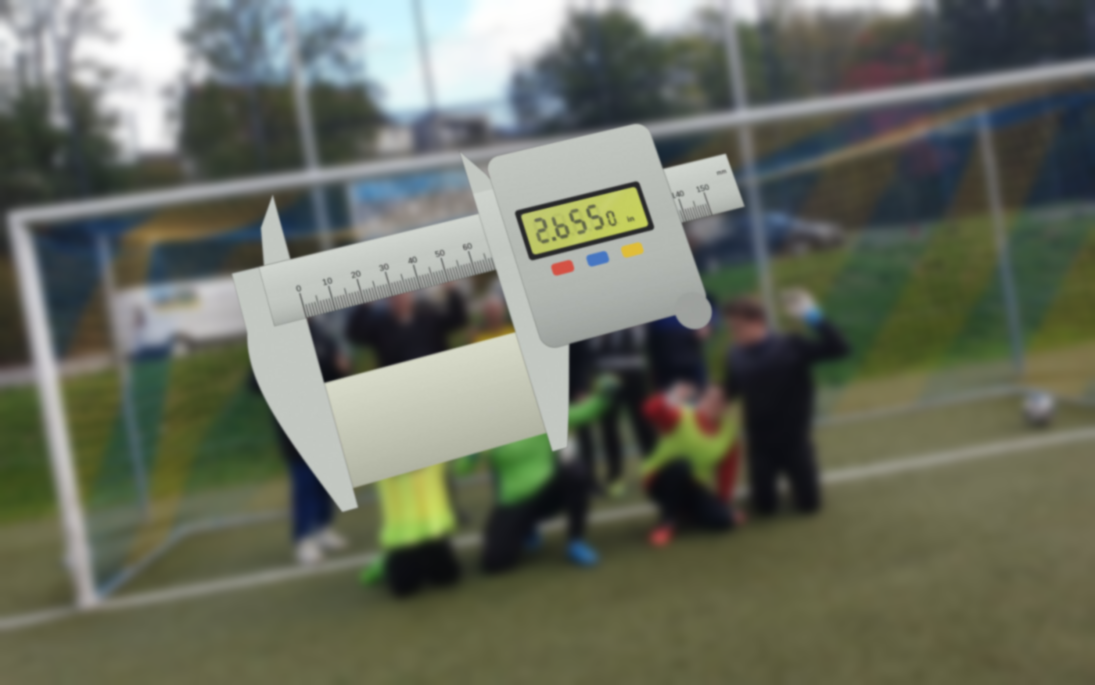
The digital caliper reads 2.6550 in
